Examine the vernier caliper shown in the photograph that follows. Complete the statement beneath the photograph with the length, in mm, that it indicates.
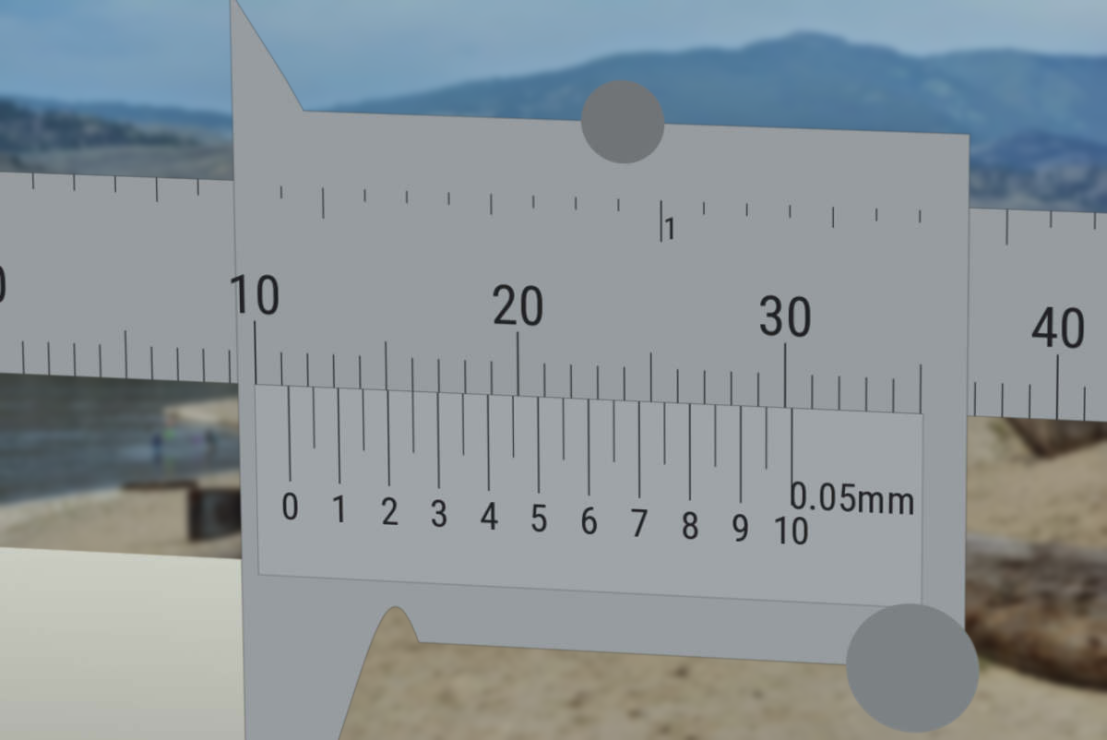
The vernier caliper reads 11.25 mm
